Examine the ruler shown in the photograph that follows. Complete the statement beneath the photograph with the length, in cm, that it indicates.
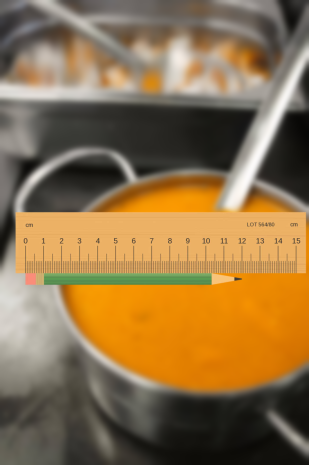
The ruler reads 12 cm
